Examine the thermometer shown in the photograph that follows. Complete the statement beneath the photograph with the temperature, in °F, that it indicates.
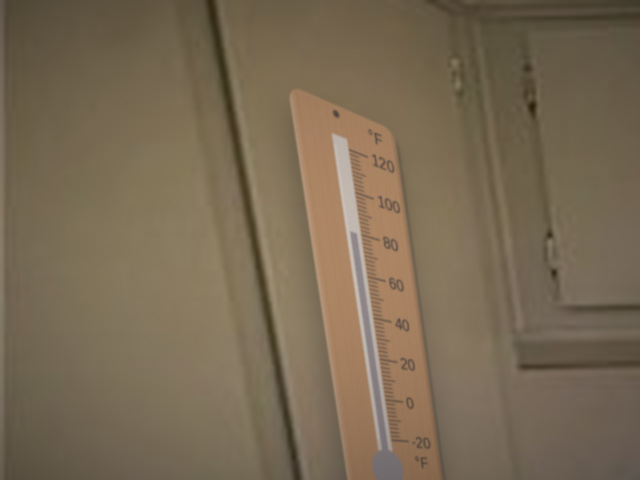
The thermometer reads 80 °F
